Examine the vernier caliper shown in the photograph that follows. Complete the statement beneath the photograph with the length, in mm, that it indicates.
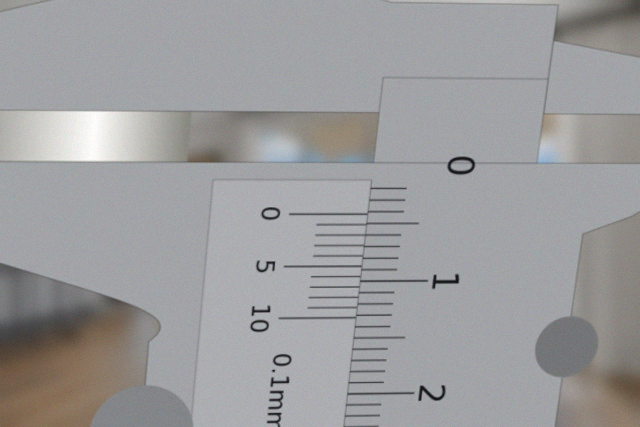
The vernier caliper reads 4.2 mm
